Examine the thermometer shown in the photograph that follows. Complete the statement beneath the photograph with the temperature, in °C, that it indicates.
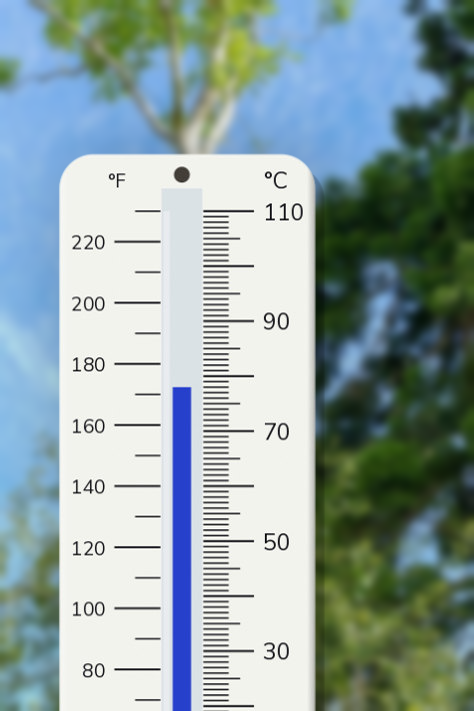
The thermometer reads 78 °C
